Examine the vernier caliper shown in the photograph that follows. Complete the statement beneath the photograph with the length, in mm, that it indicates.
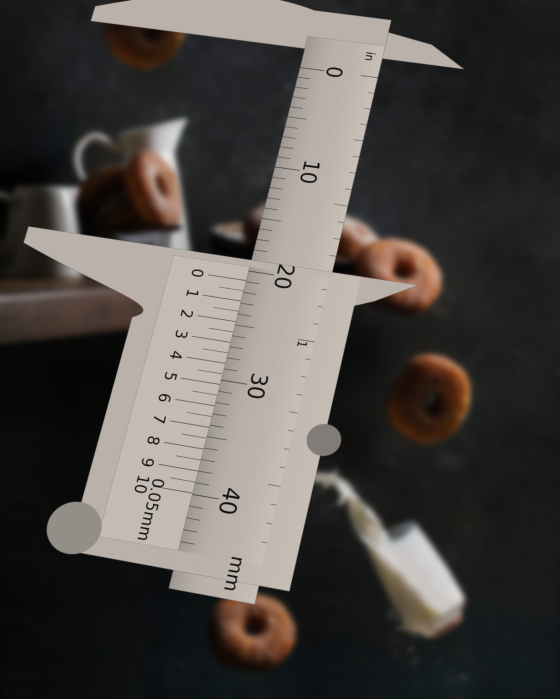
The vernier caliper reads 20.9 mm
